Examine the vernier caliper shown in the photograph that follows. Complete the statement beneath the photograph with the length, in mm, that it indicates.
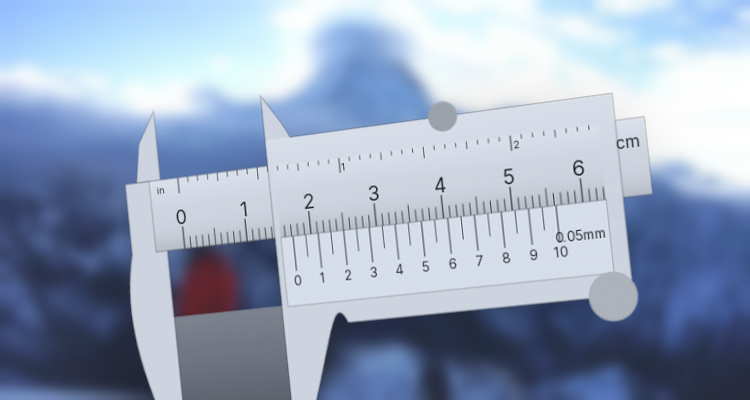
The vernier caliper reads 17.2 mm
